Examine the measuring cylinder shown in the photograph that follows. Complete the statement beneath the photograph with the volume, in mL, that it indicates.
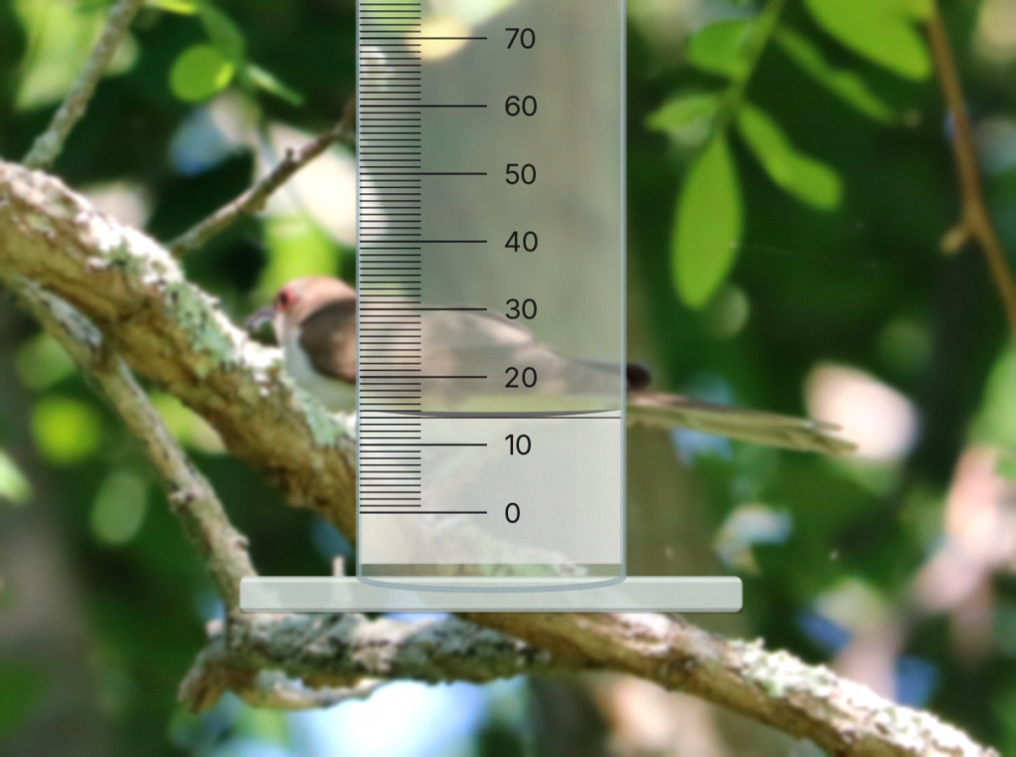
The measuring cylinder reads 14 mL
